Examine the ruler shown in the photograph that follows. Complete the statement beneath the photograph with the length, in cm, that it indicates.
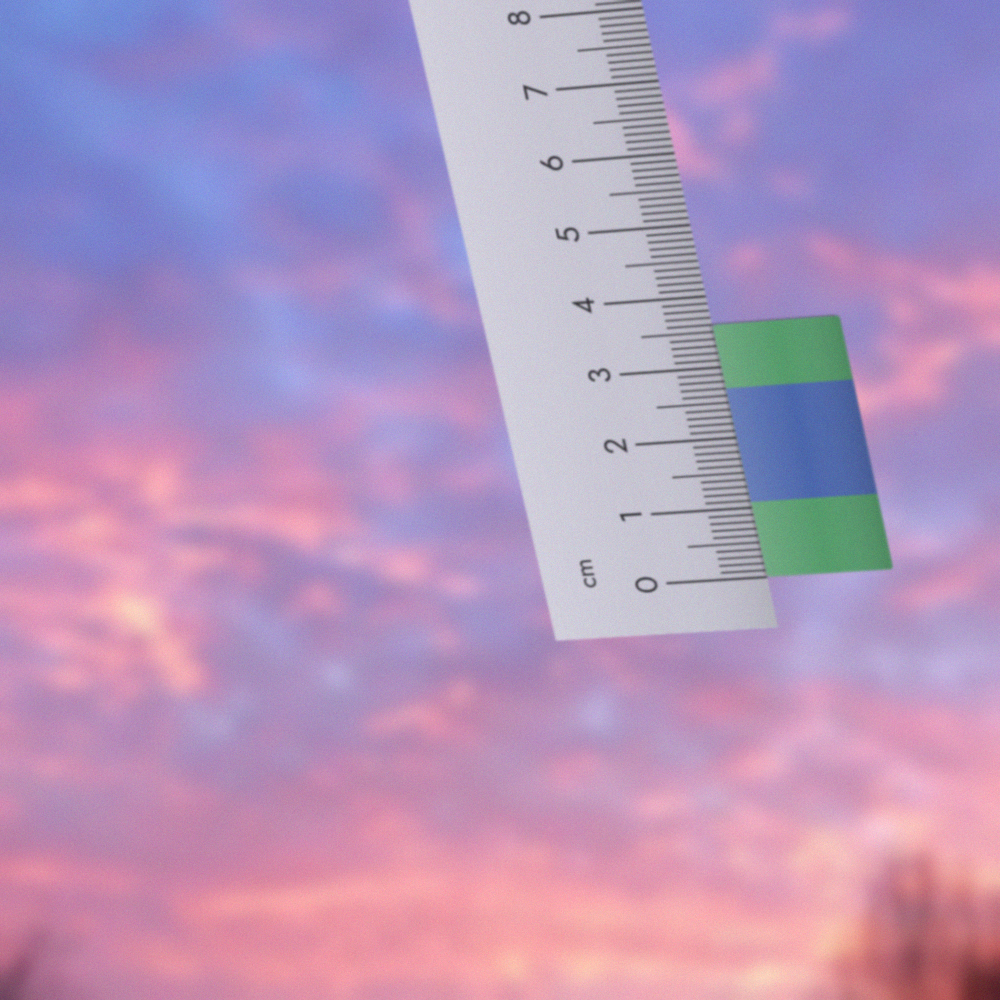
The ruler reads 3.6 cm
